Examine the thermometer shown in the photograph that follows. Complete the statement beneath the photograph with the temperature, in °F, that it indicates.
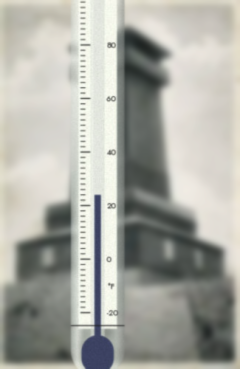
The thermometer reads 24 °F
